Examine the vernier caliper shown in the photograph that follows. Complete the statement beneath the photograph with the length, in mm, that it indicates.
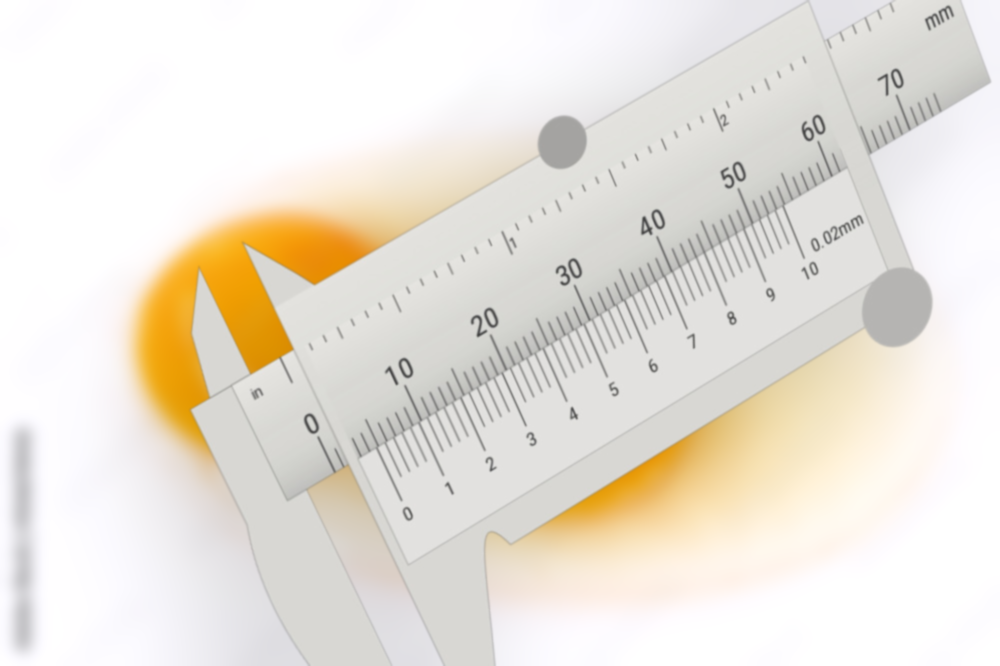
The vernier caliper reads 4.8 mm
